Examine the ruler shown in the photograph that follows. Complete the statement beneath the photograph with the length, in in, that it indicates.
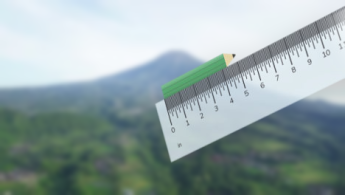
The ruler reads 5 in
